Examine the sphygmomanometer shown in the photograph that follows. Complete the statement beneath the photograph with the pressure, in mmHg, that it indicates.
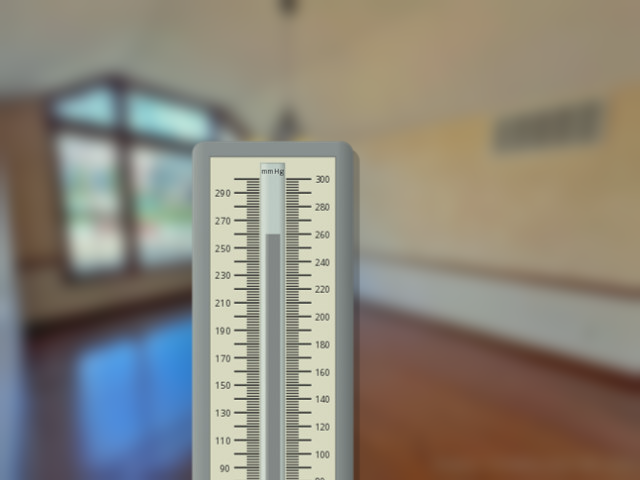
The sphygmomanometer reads 260 mmHg
